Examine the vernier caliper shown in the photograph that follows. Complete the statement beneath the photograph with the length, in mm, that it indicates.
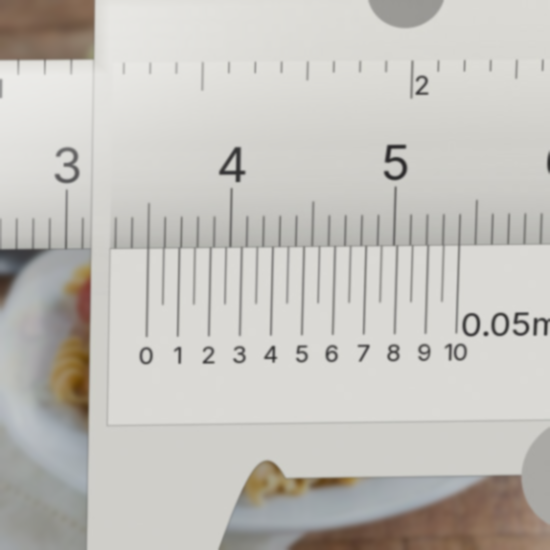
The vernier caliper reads 35.0 mm
